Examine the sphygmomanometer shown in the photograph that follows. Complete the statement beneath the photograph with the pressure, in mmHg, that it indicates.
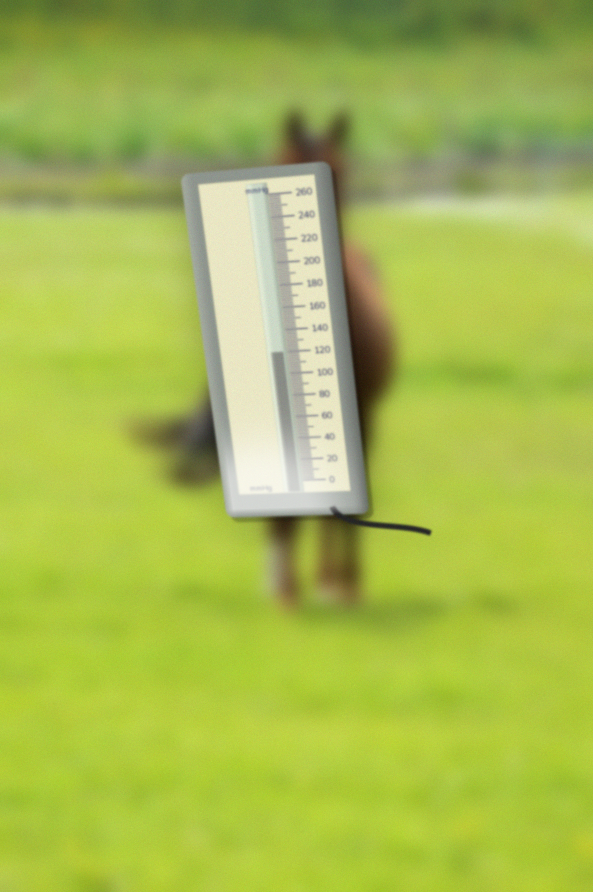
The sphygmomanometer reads 120 mmHg
